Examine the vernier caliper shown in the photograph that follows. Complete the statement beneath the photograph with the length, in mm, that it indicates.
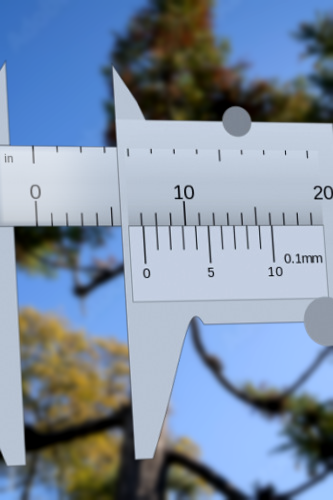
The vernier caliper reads 7.1 mm
